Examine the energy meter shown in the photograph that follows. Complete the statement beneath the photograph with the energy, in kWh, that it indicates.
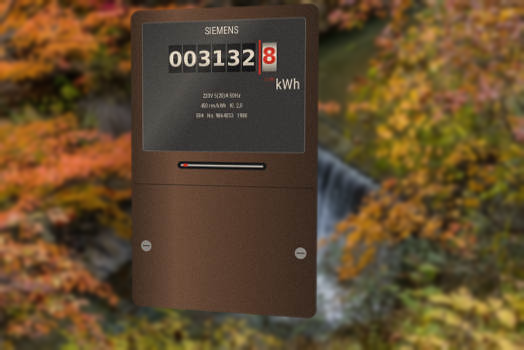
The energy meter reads 3132.8 kWh
